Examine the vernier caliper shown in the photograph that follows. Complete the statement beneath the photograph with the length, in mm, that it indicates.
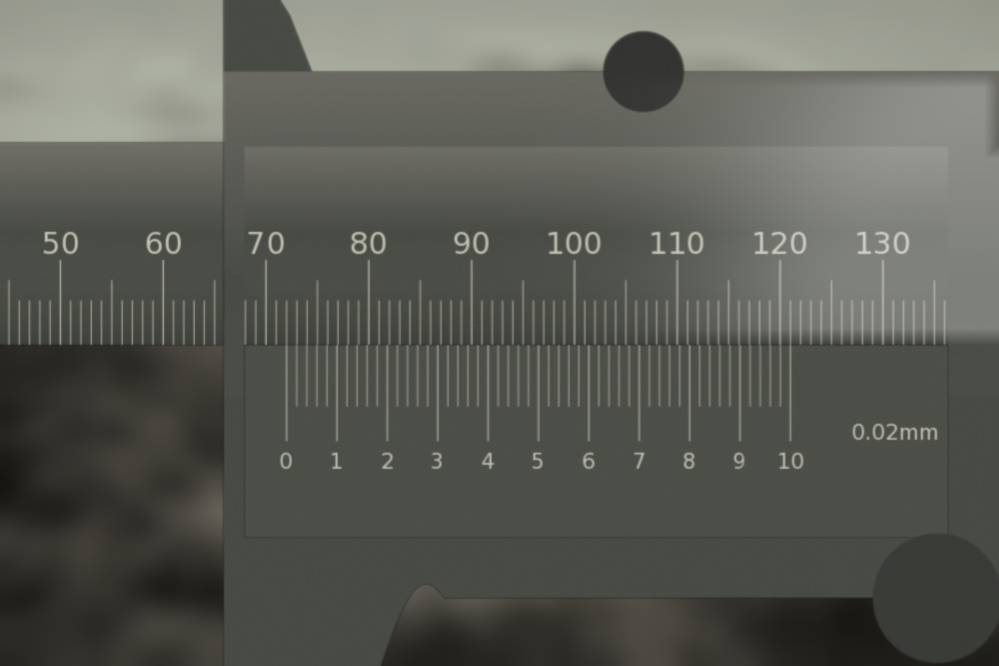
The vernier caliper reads 72.0 mm
